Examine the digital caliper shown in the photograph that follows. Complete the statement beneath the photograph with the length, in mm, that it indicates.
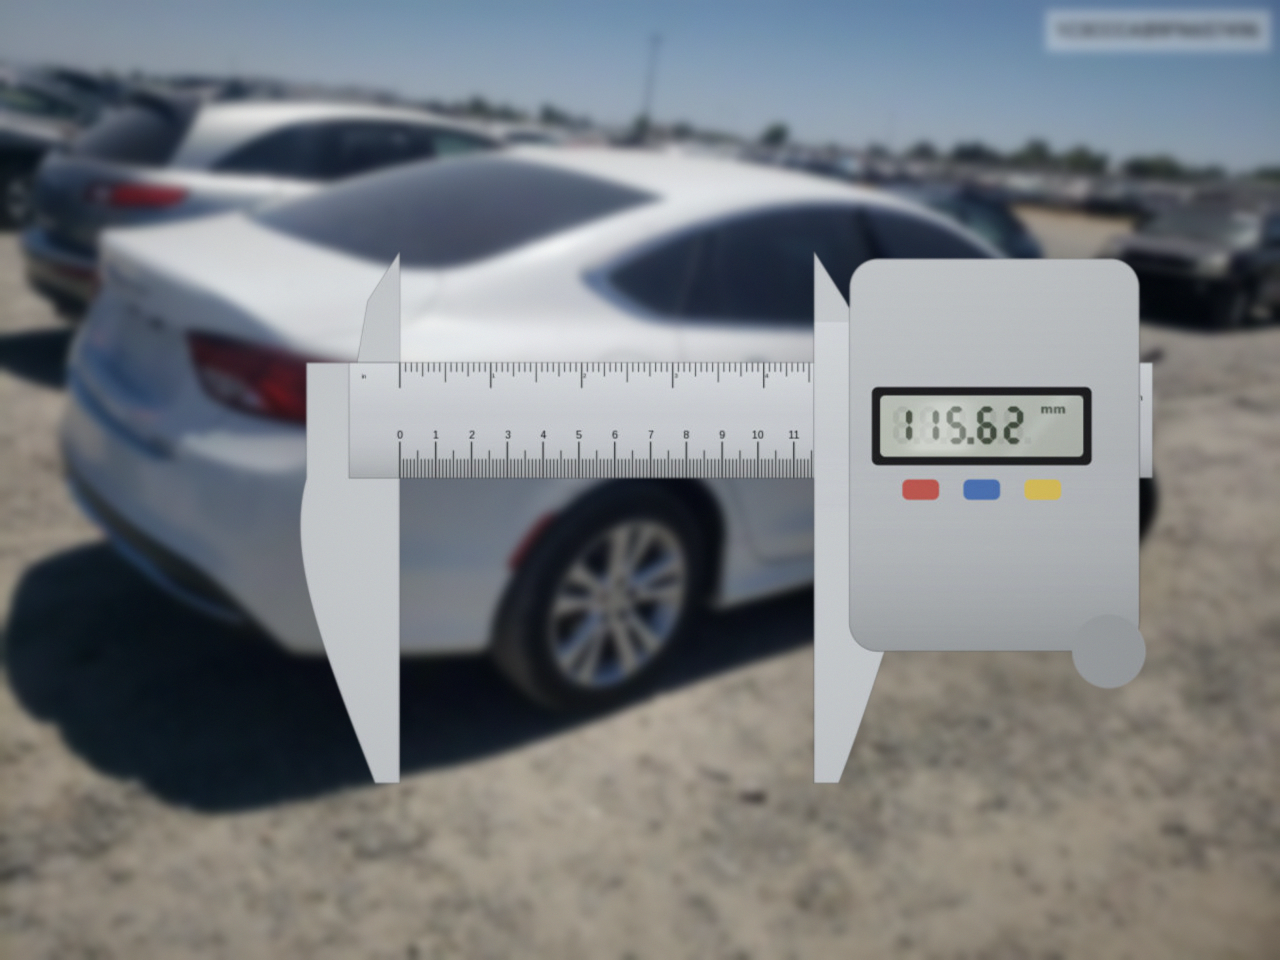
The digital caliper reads 115.62 mm
